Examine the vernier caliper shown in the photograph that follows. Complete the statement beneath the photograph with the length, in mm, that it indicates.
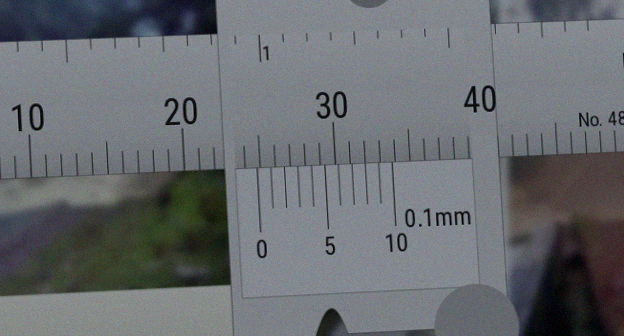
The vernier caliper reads 24.8 mm
